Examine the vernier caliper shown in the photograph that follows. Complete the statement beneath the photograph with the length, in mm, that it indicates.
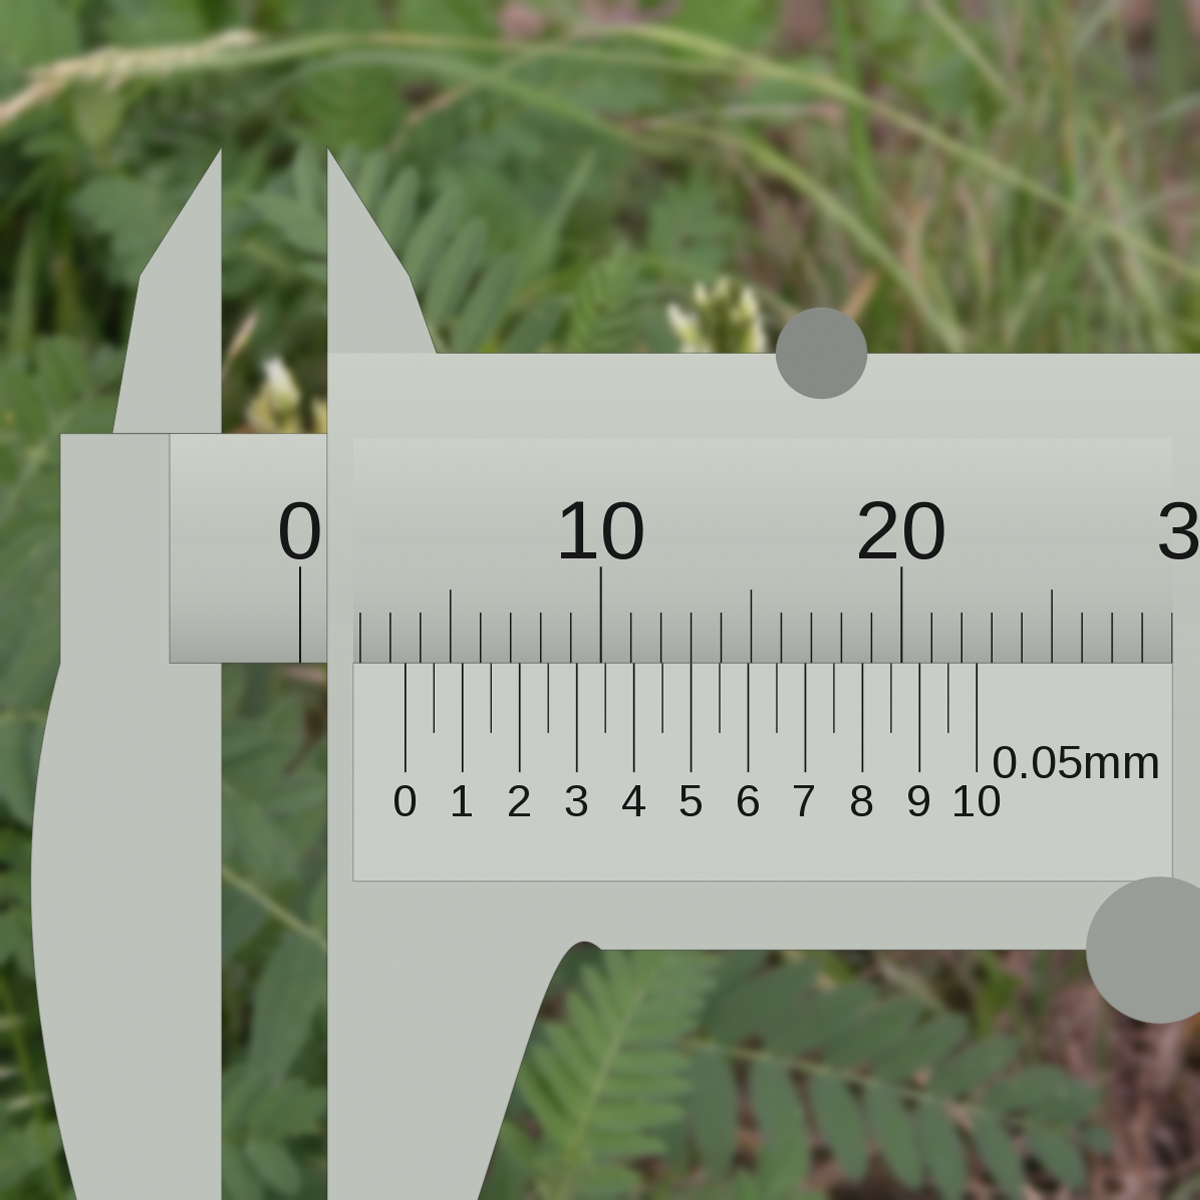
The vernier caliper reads 3.50 mm
